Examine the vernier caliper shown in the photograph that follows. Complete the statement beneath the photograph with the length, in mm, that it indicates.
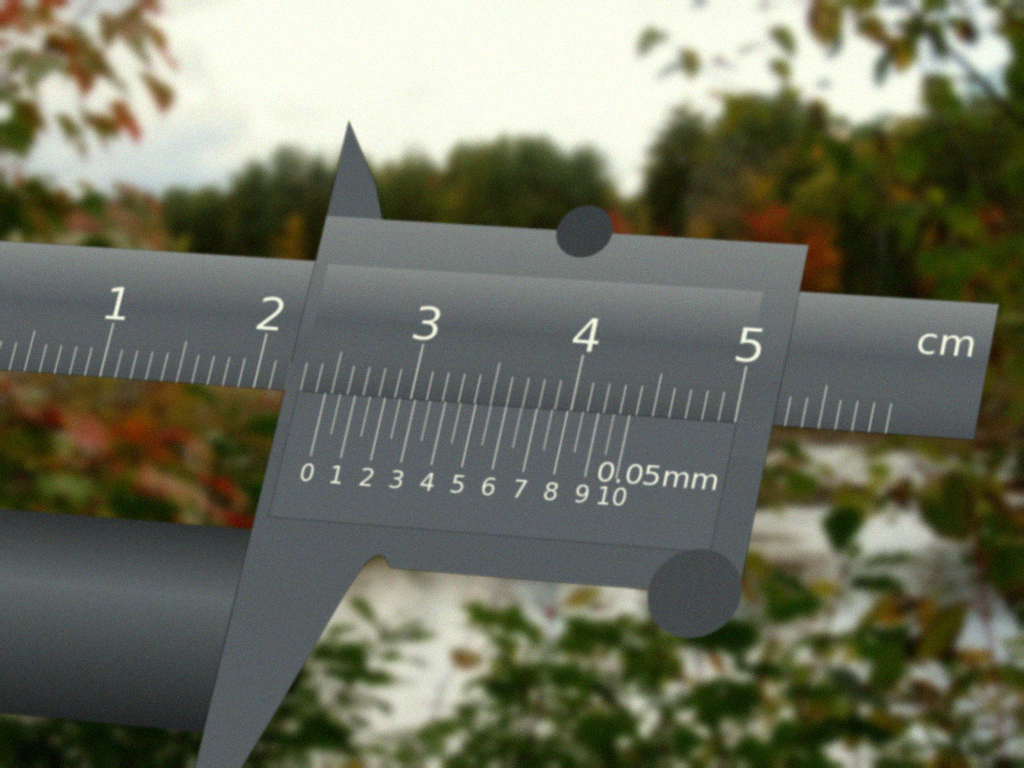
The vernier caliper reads 24.6 mm
